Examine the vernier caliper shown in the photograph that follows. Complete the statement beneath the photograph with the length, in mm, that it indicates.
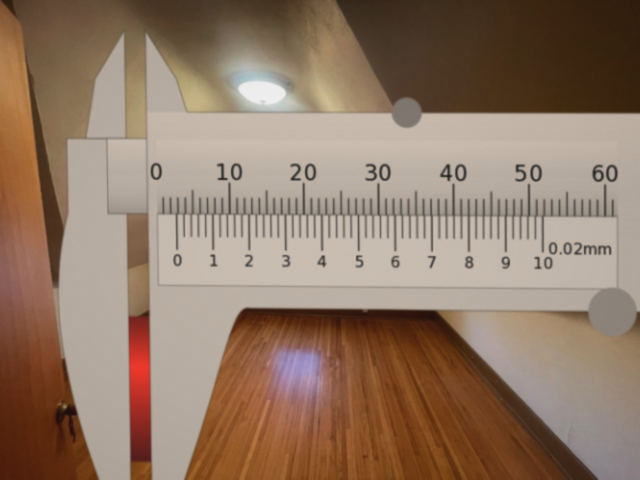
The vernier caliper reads 2.8 mm
